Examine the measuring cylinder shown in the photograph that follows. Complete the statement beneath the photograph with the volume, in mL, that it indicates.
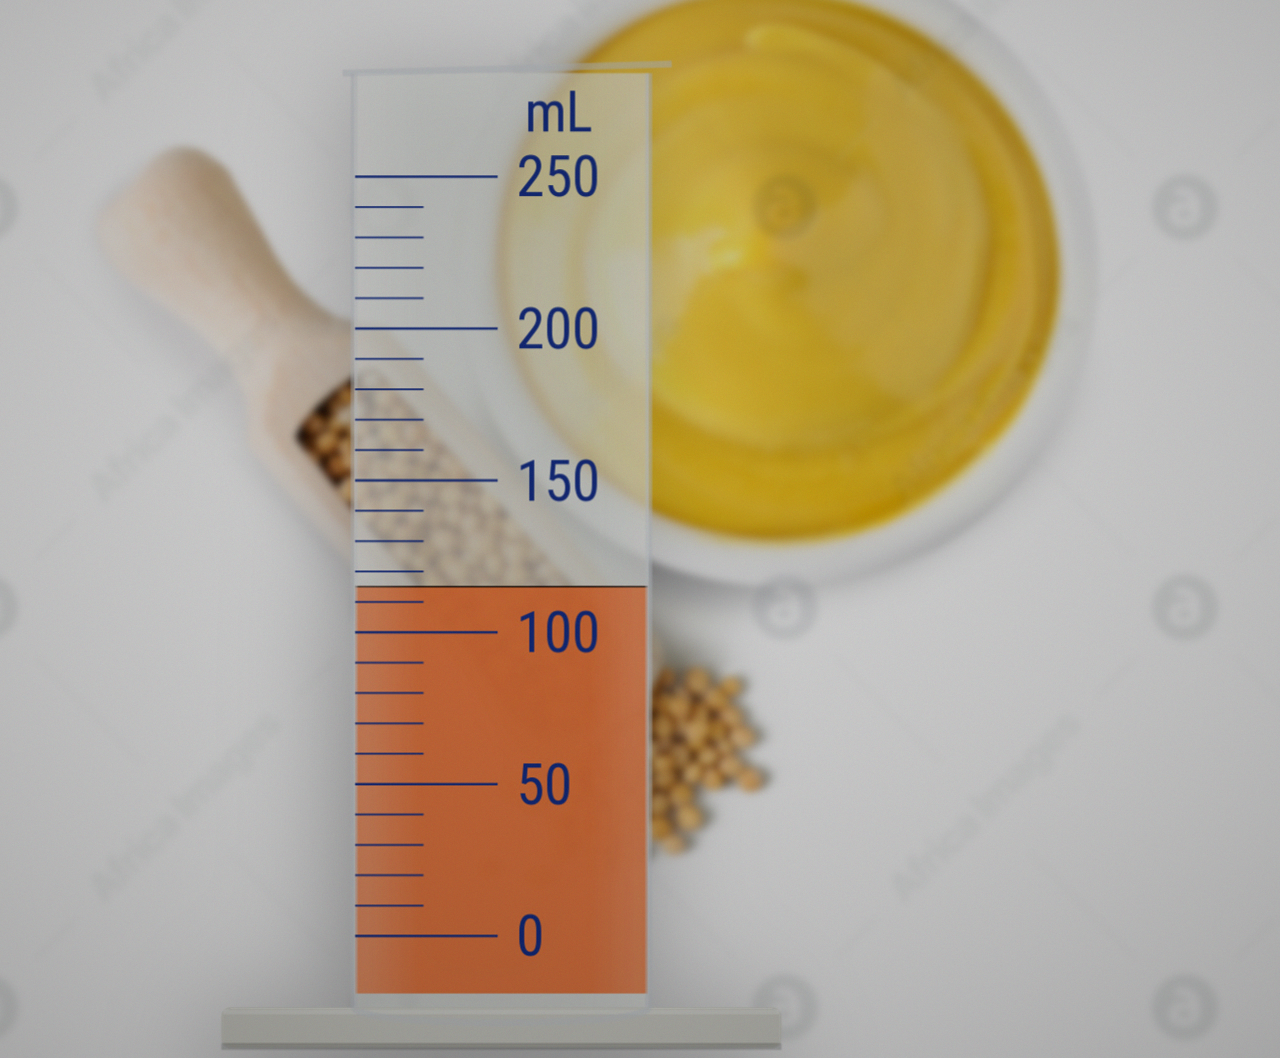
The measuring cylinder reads 115 mL
